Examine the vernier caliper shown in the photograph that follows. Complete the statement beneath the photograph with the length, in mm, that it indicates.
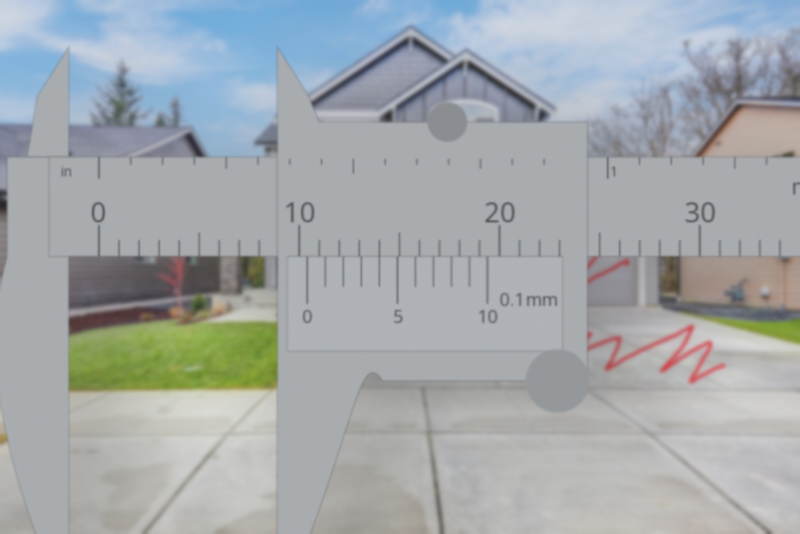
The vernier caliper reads 10.4 mm
